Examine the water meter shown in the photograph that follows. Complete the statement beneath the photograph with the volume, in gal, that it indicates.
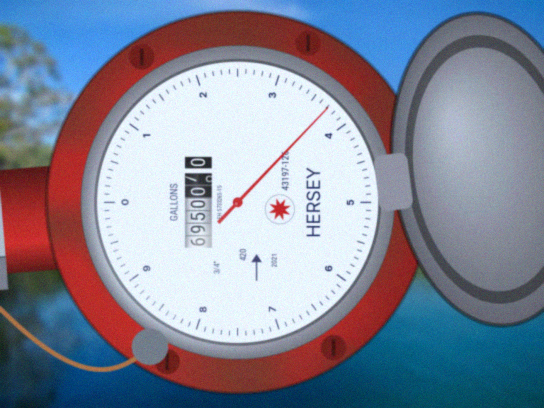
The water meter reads 6950073.7 gal
